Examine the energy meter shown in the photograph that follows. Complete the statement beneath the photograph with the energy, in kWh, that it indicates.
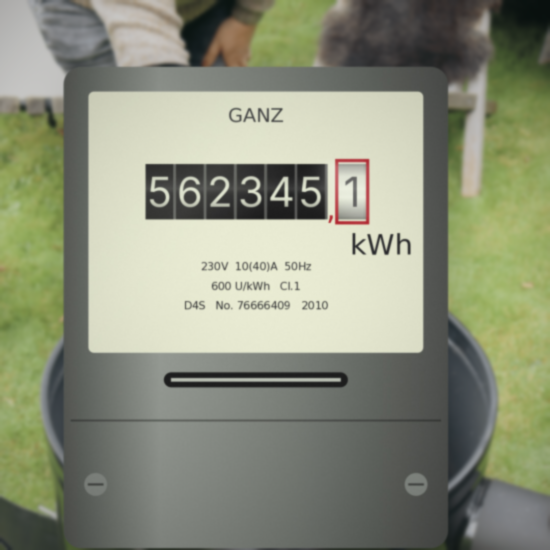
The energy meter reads 562345.1 kWh
